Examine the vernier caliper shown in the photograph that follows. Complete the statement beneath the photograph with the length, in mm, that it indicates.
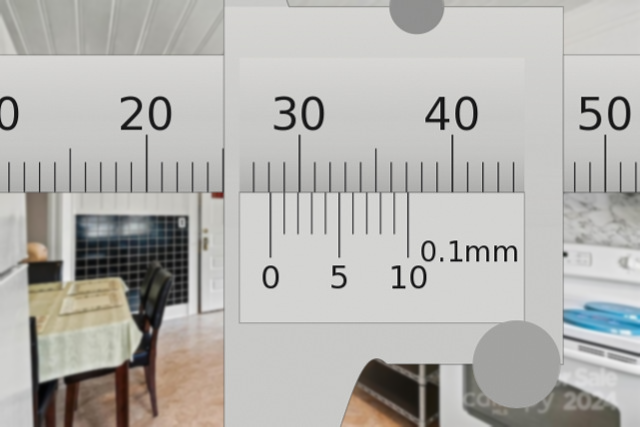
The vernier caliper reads 28.1 mm
